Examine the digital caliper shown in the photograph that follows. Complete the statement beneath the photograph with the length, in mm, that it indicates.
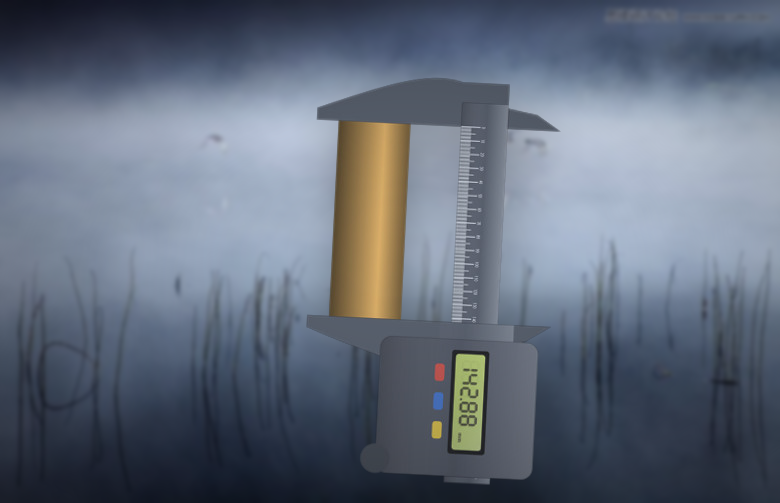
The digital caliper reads 142.88 mm
